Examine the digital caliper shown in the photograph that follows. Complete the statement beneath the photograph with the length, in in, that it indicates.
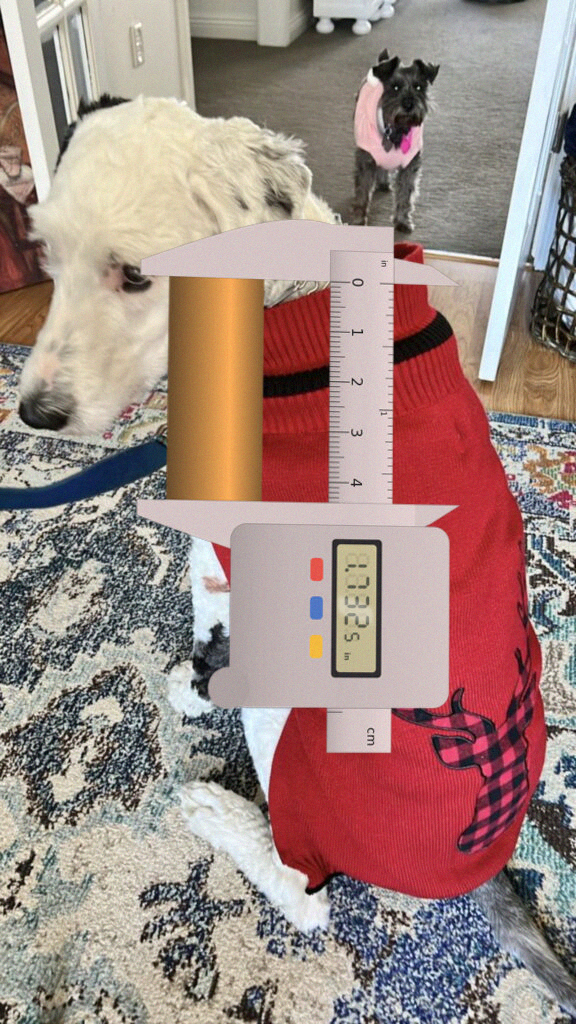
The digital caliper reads 1.7325 in
